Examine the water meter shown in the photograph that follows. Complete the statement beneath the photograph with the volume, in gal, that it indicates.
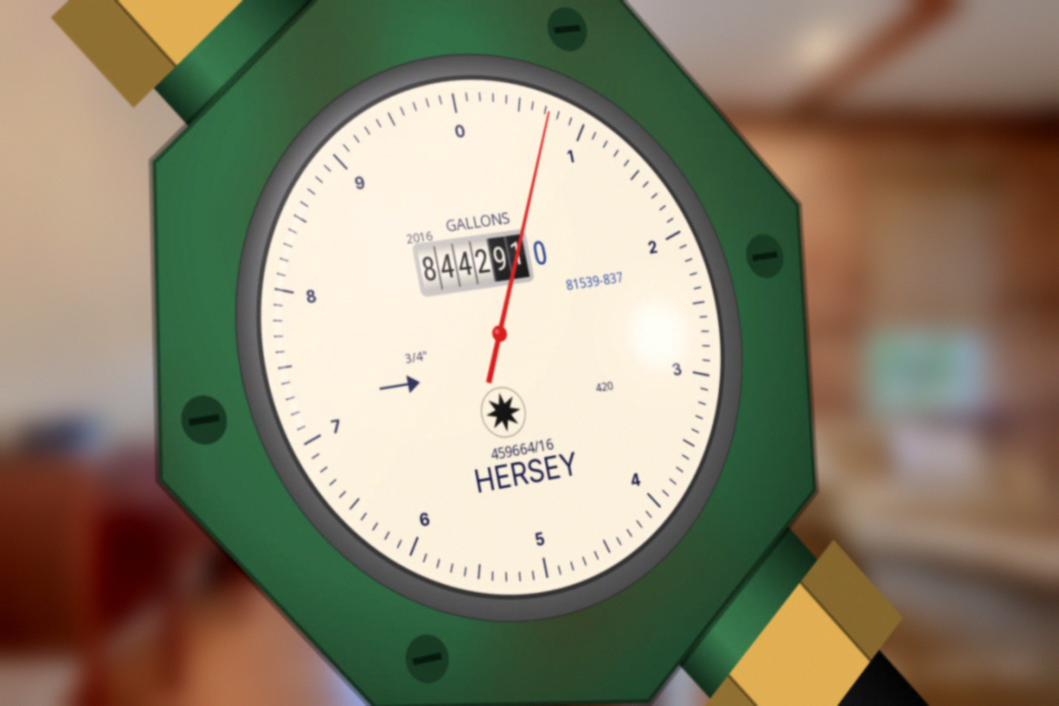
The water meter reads 8442910.7 gal
